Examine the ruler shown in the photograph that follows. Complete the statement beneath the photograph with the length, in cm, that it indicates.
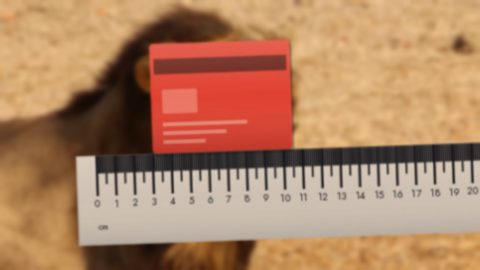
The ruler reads 7.5 cm
